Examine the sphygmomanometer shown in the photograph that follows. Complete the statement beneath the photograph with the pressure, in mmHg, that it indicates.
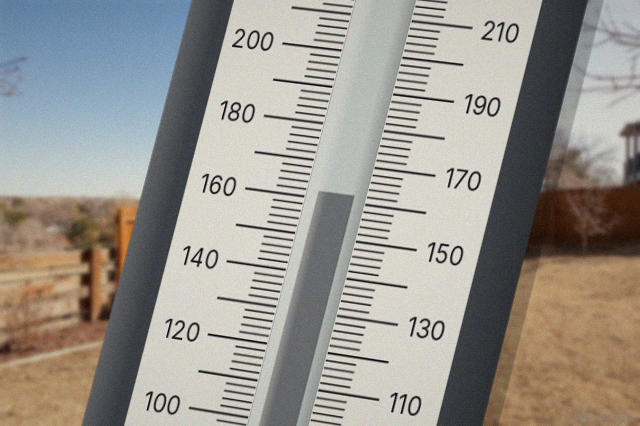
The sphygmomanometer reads 162 mmHg
